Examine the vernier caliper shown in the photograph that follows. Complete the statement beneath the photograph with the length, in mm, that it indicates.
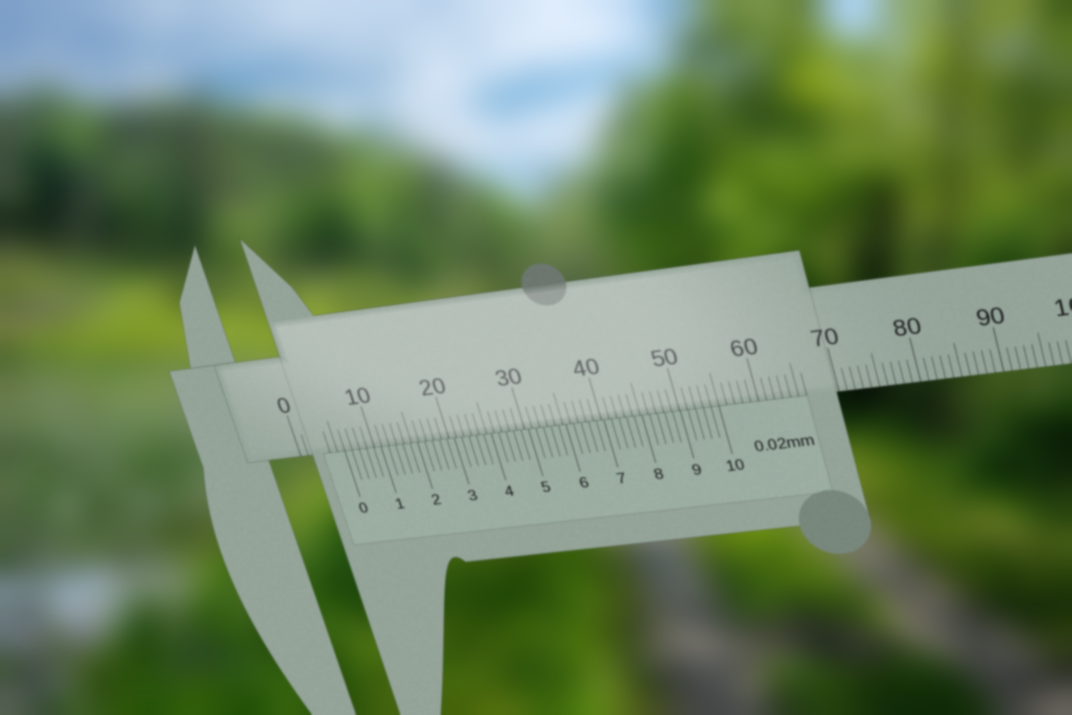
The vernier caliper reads 6.0 mm
